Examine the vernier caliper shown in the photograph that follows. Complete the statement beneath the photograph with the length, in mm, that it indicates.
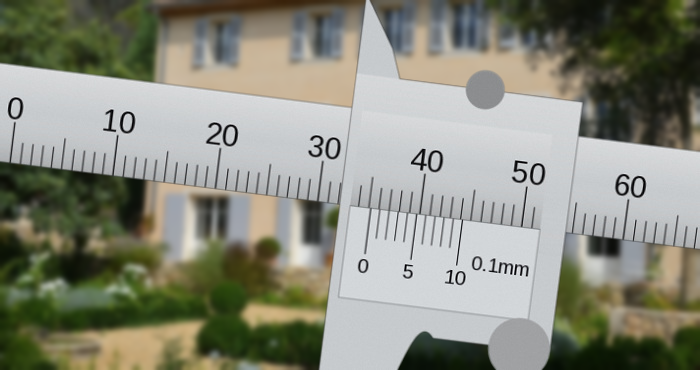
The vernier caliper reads 35.2 mm
